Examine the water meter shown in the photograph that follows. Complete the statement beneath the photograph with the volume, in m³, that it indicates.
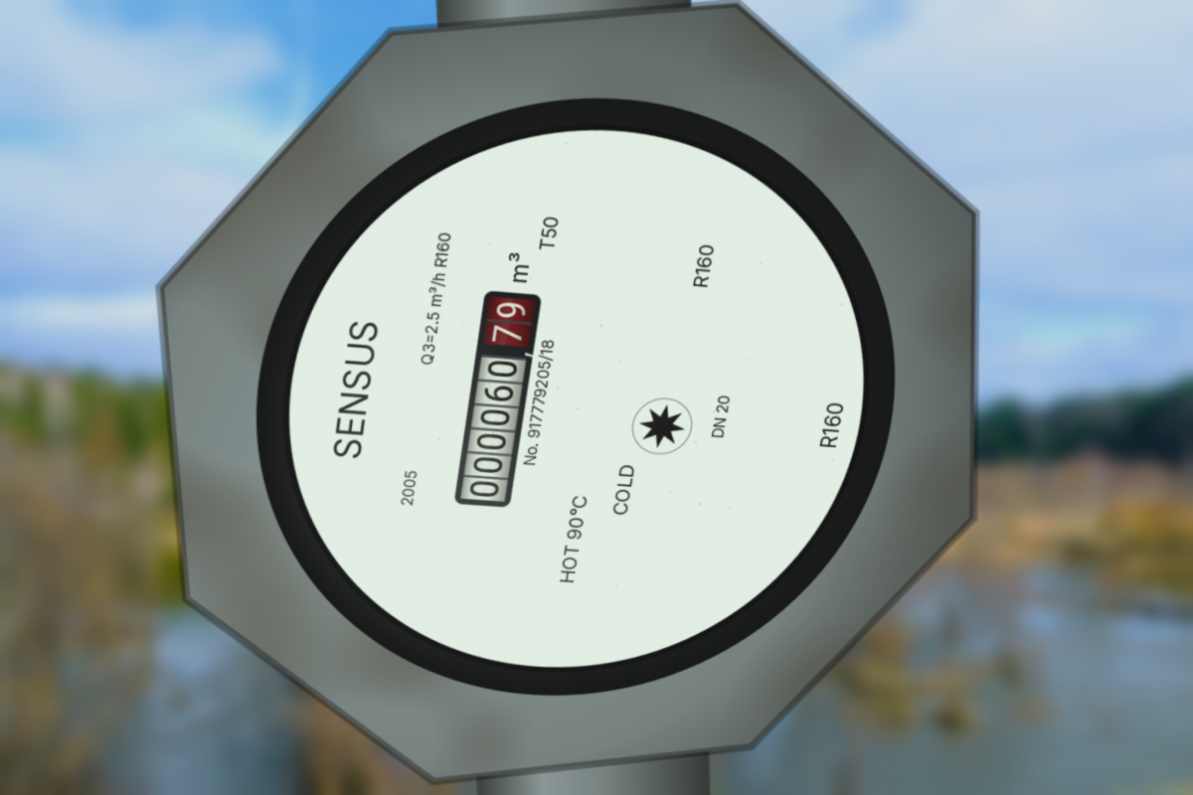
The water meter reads 60.79 m³
